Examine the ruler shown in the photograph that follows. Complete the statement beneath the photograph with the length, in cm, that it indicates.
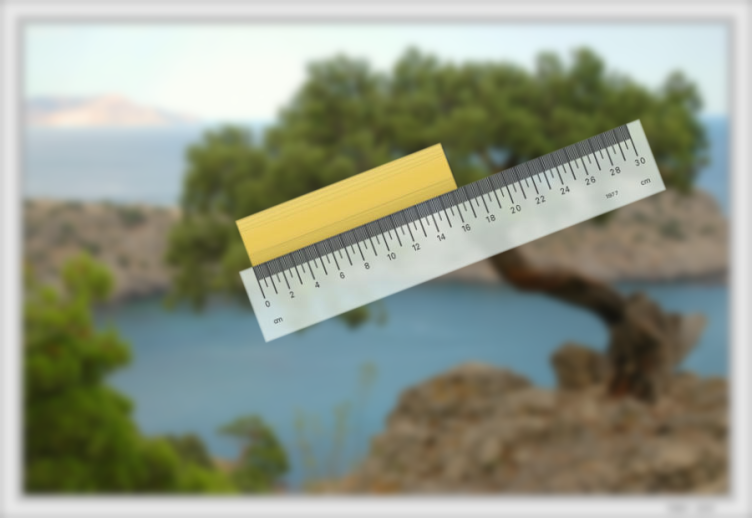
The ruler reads 16.5 cm
